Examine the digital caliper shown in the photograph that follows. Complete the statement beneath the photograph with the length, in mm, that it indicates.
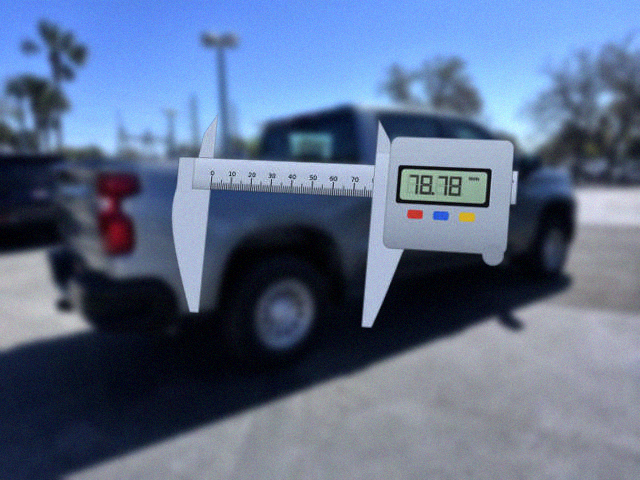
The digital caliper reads 78.78 mm
